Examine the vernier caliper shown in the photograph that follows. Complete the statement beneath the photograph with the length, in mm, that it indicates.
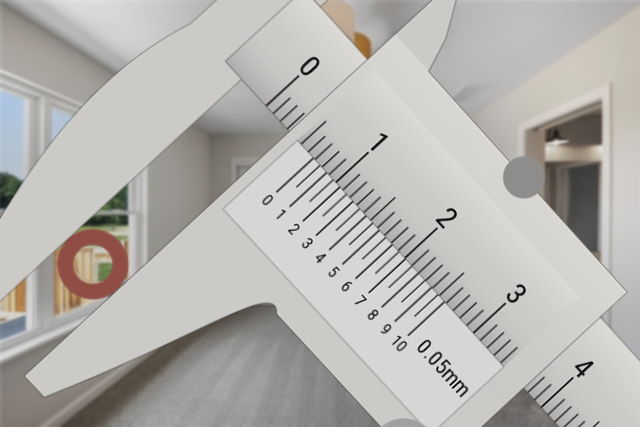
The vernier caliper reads 6.8 mm
